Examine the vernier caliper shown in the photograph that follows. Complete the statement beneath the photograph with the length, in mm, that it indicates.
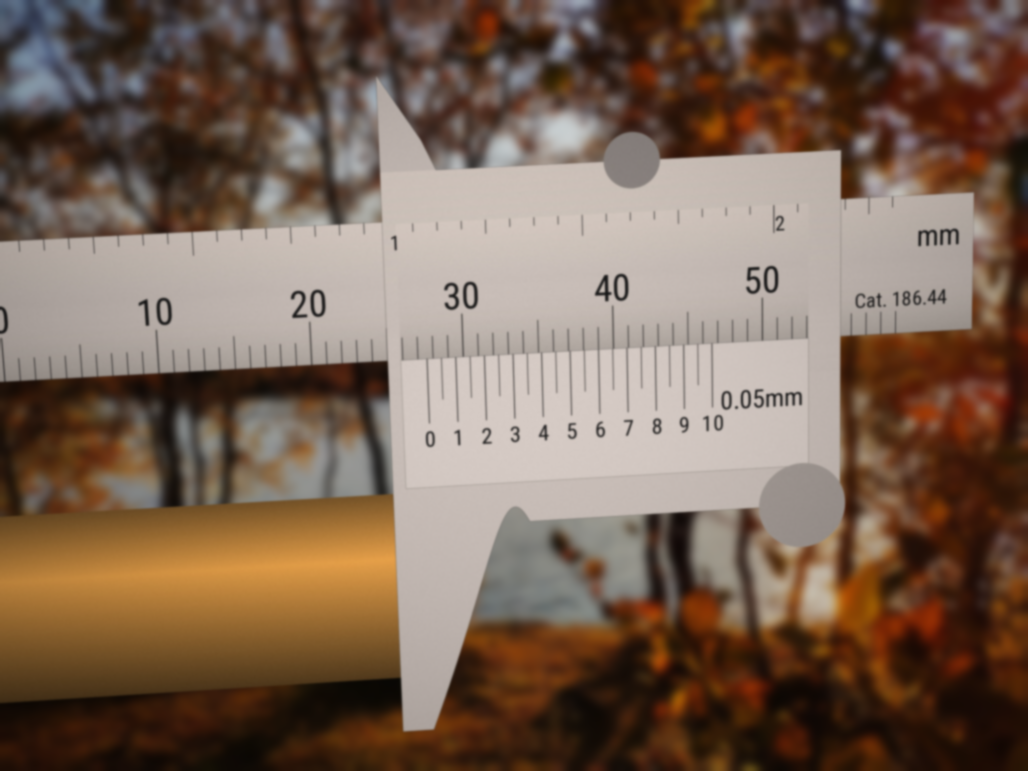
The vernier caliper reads 27.6 mm
